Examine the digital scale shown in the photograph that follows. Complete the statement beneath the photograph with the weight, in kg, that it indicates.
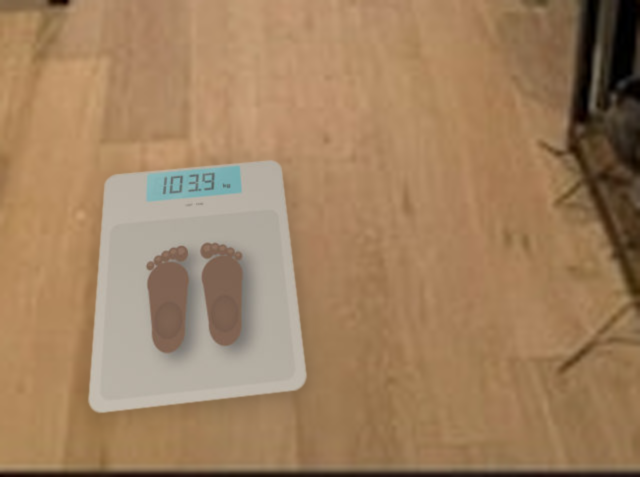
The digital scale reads 103.9 kg
